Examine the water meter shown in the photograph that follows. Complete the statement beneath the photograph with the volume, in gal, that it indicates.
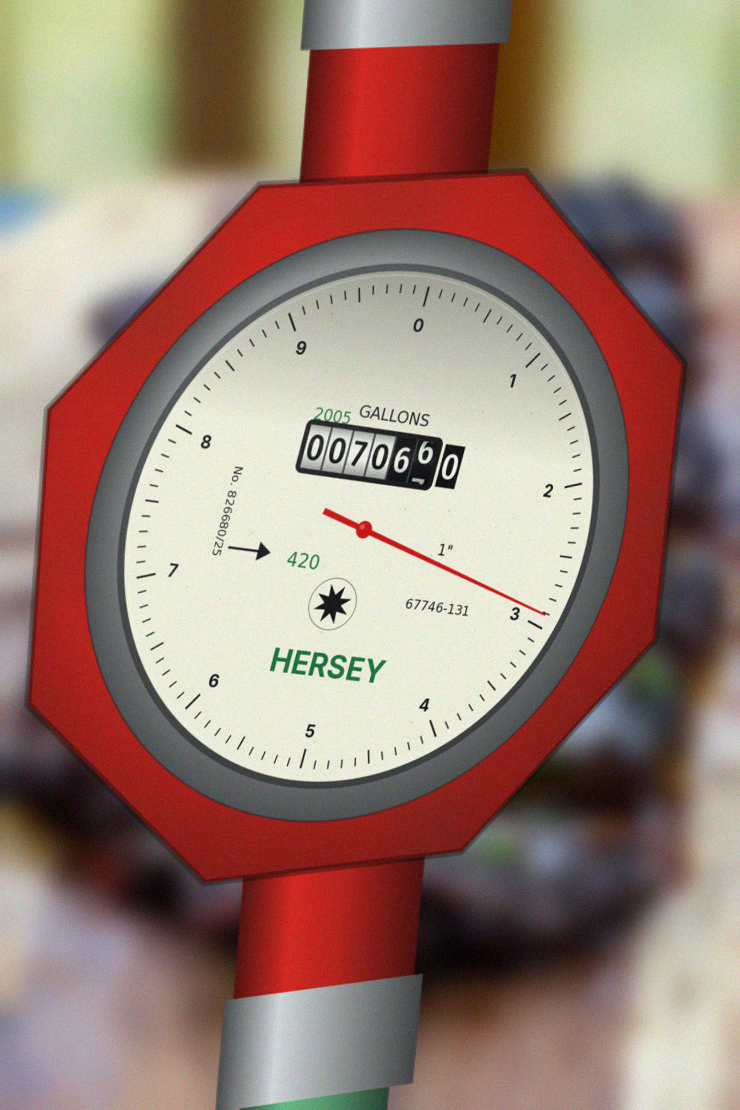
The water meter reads 70662.9 gal
